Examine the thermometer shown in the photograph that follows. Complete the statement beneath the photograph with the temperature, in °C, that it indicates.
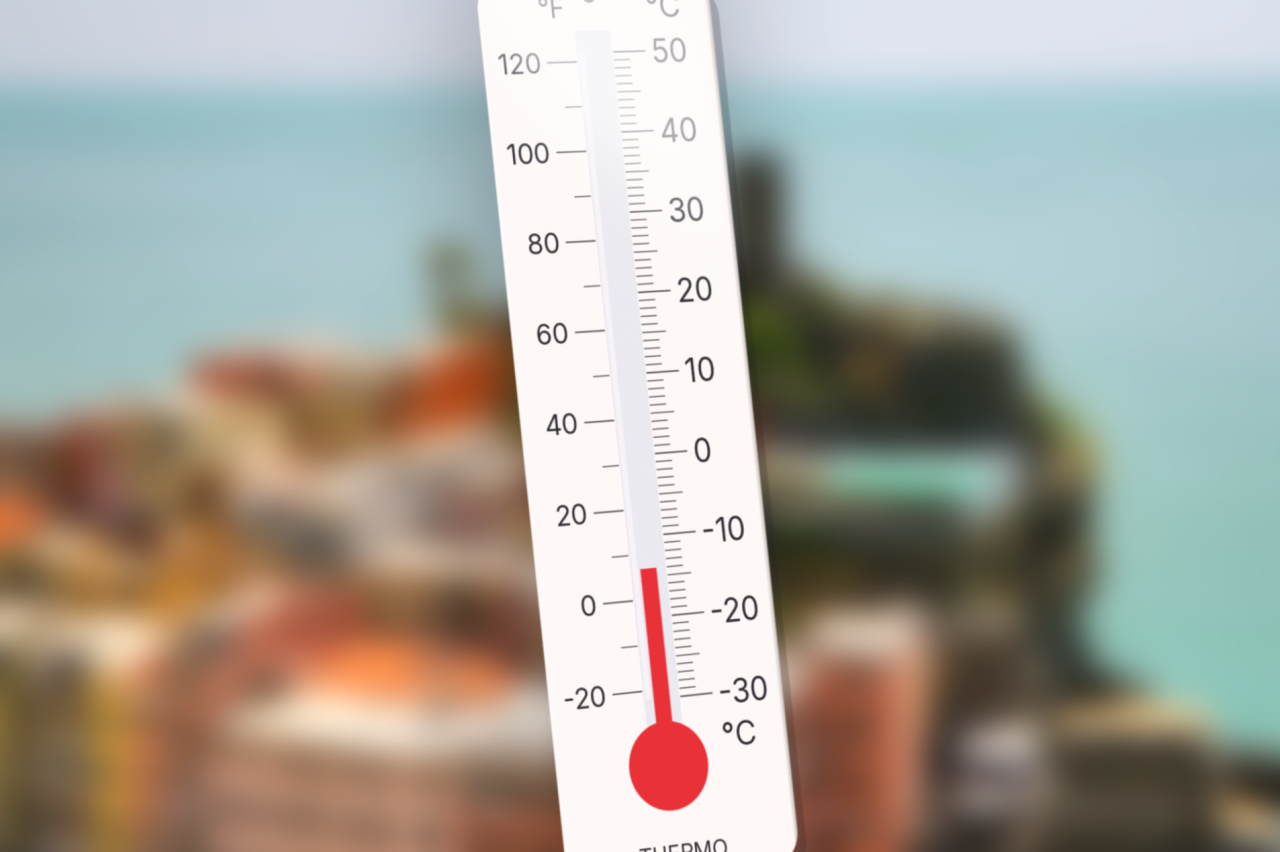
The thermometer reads -14 °C
